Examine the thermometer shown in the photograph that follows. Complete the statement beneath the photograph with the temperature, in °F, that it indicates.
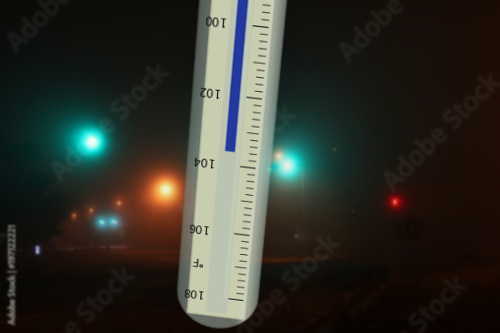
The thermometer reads 103.6 °F
